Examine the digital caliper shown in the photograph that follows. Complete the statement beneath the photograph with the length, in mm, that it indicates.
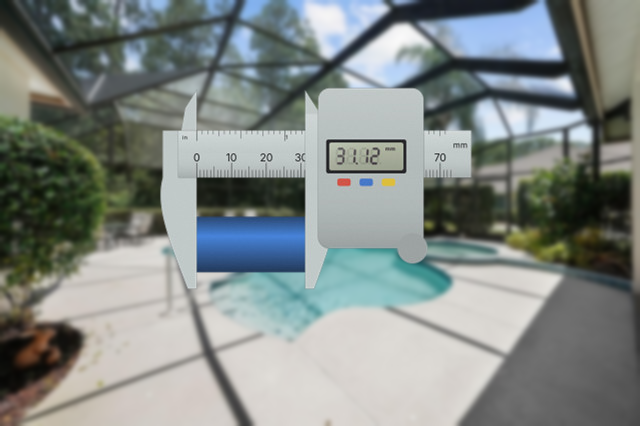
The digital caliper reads 31.12 mm
